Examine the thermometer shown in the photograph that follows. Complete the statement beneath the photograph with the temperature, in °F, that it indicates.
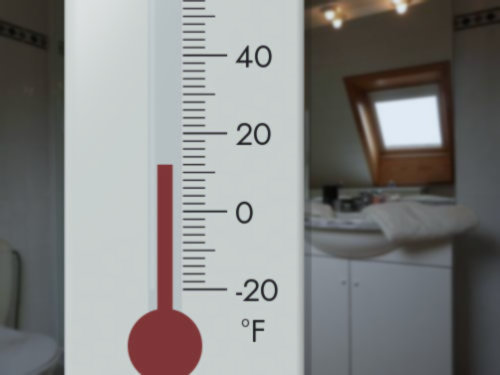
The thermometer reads 12 °F
